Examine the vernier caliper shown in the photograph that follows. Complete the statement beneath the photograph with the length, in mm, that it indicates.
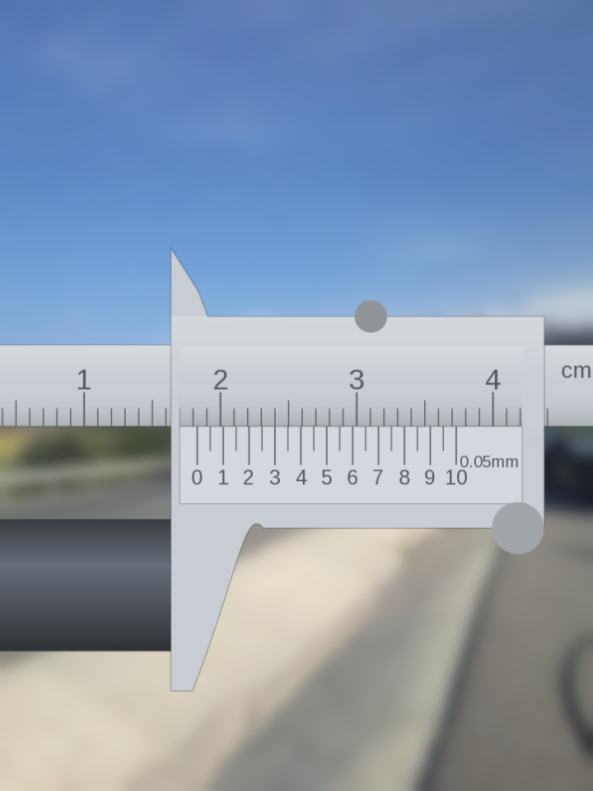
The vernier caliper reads 18.3 mm
